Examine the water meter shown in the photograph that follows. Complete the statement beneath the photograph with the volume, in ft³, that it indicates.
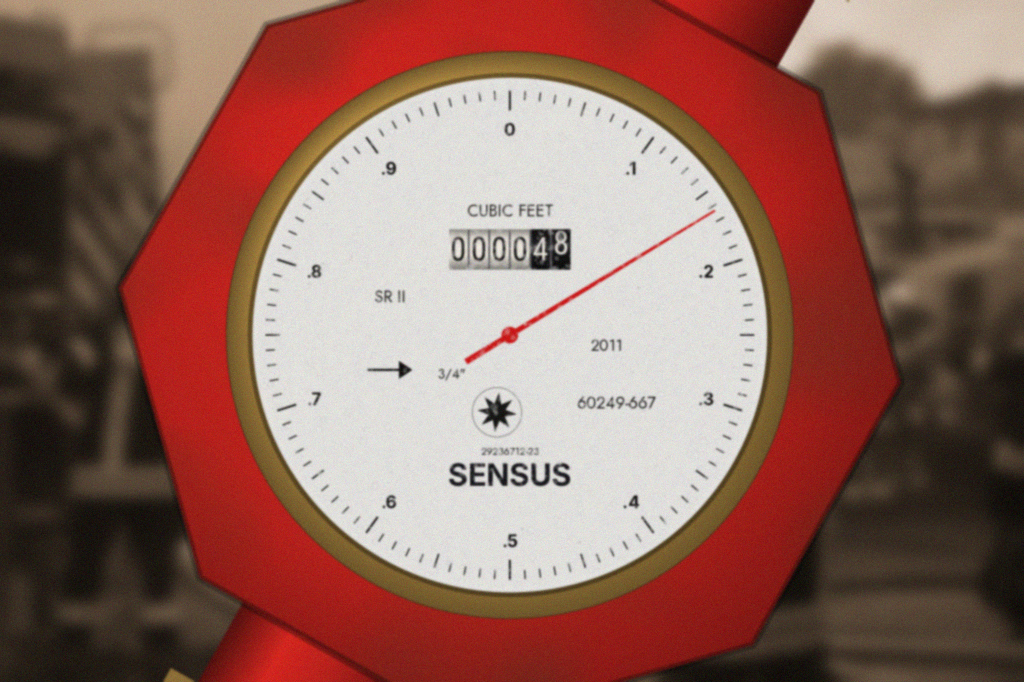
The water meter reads 48.16 ft³
